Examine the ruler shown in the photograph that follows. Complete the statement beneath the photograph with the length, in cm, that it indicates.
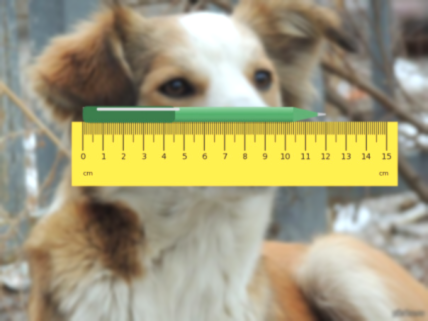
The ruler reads 12 cm
